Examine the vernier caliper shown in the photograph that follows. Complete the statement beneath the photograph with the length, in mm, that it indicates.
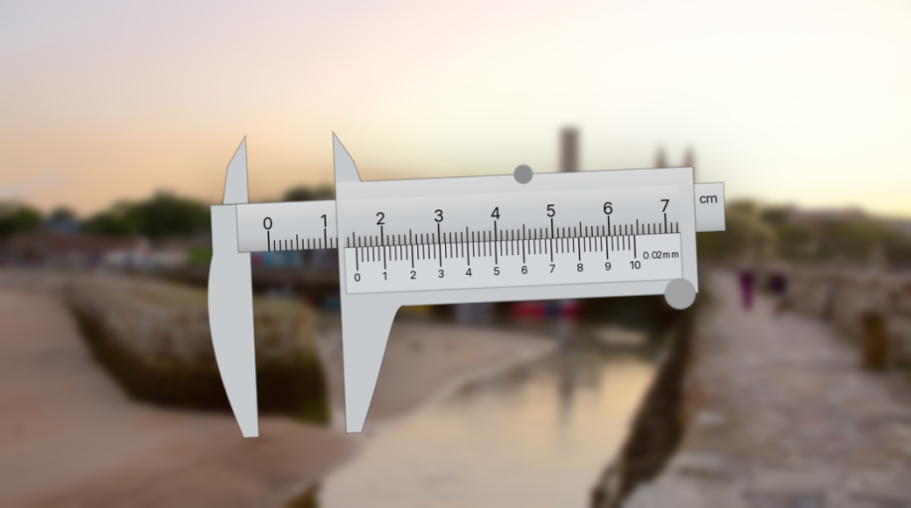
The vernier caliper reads 15.4 mm
